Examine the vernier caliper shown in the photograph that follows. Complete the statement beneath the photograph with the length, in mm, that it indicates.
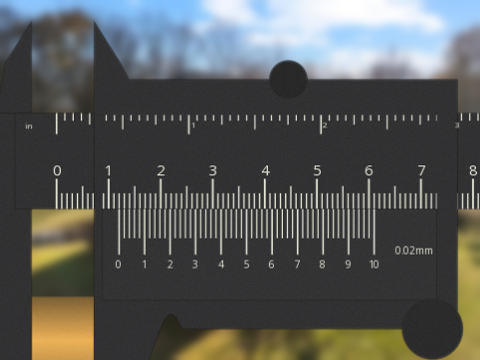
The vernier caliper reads 12.0 mm
